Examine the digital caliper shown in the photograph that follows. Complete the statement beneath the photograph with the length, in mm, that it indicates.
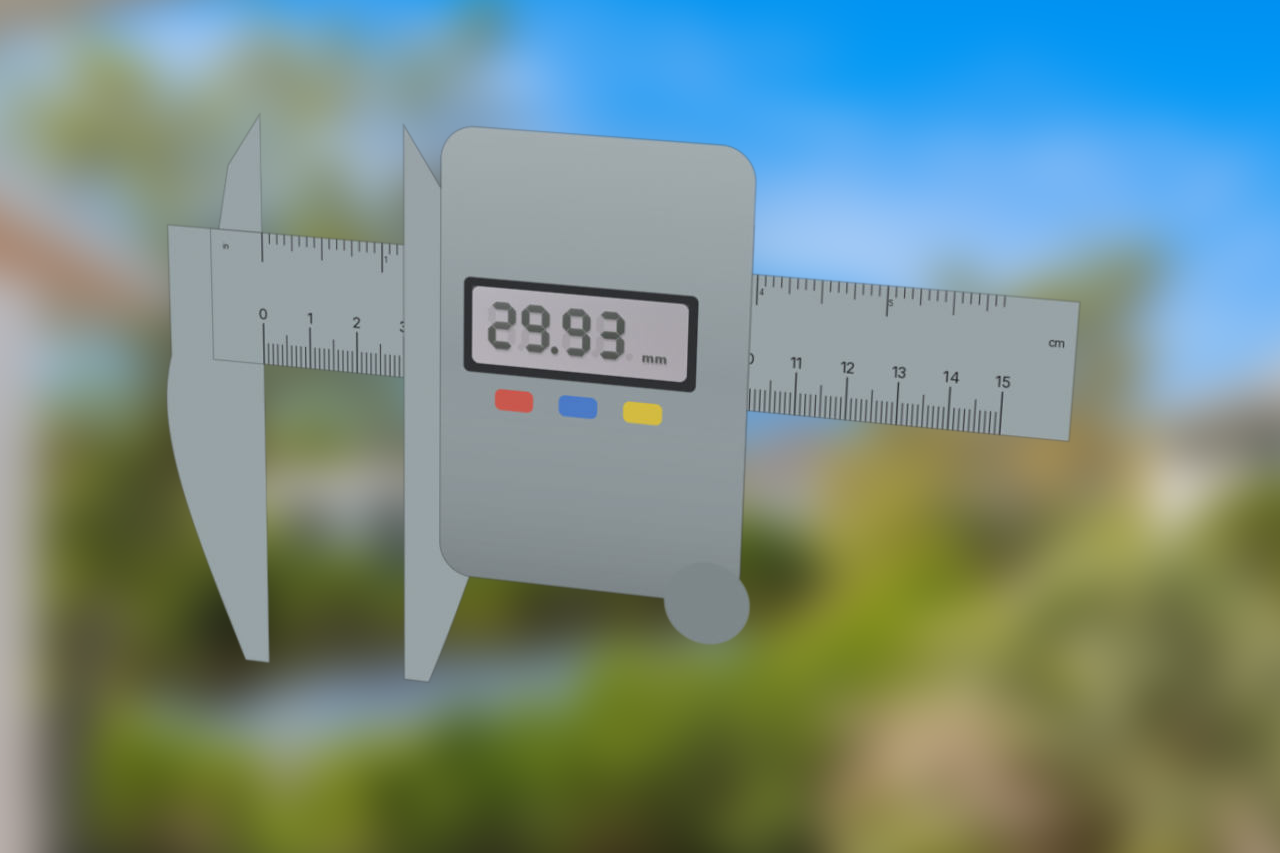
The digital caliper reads 29.93 mm
